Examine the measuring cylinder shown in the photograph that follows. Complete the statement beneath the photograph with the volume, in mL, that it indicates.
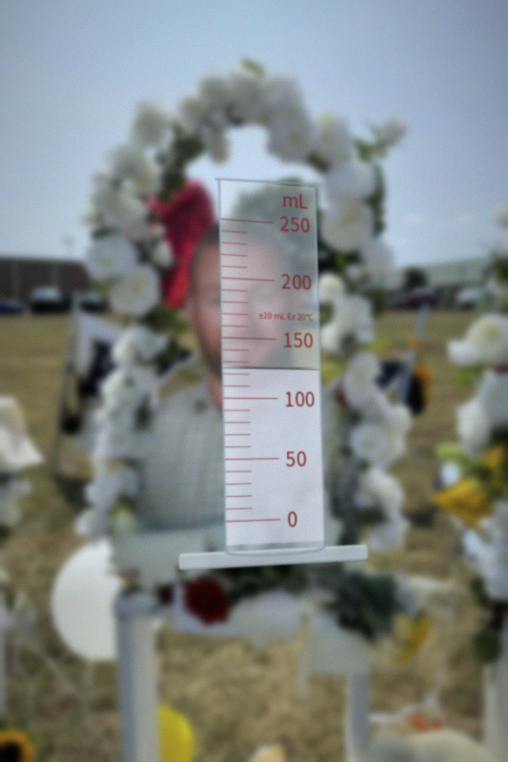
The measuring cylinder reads 125 mL
